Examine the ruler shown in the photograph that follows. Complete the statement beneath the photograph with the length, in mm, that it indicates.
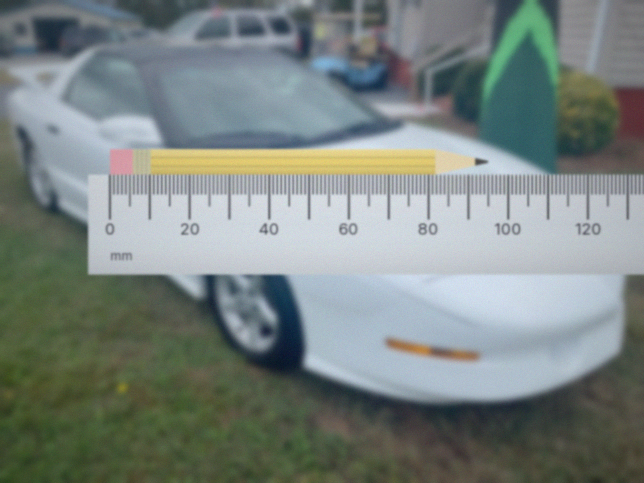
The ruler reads 95 mm
